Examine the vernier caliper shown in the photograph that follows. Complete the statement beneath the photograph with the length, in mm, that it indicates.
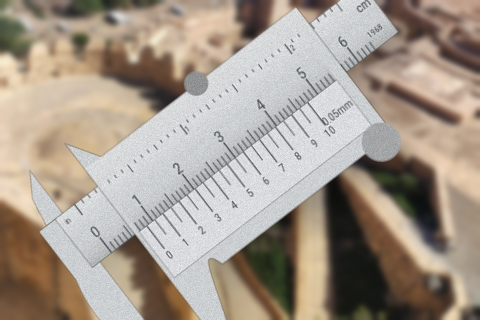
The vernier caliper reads 8.5 mm
